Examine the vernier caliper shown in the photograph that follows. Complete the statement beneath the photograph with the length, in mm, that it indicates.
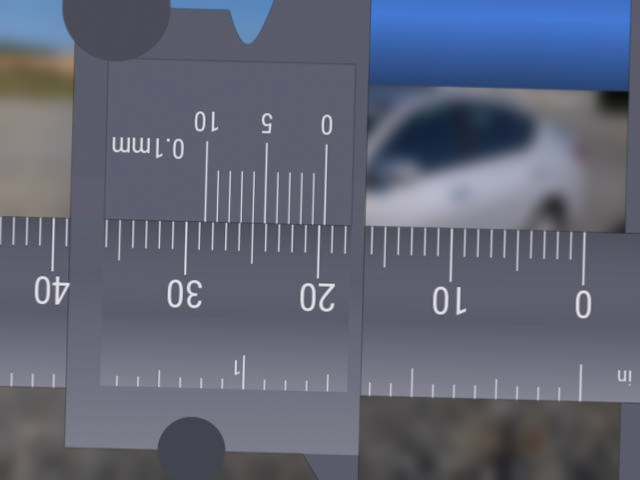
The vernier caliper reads 19.6 mm
